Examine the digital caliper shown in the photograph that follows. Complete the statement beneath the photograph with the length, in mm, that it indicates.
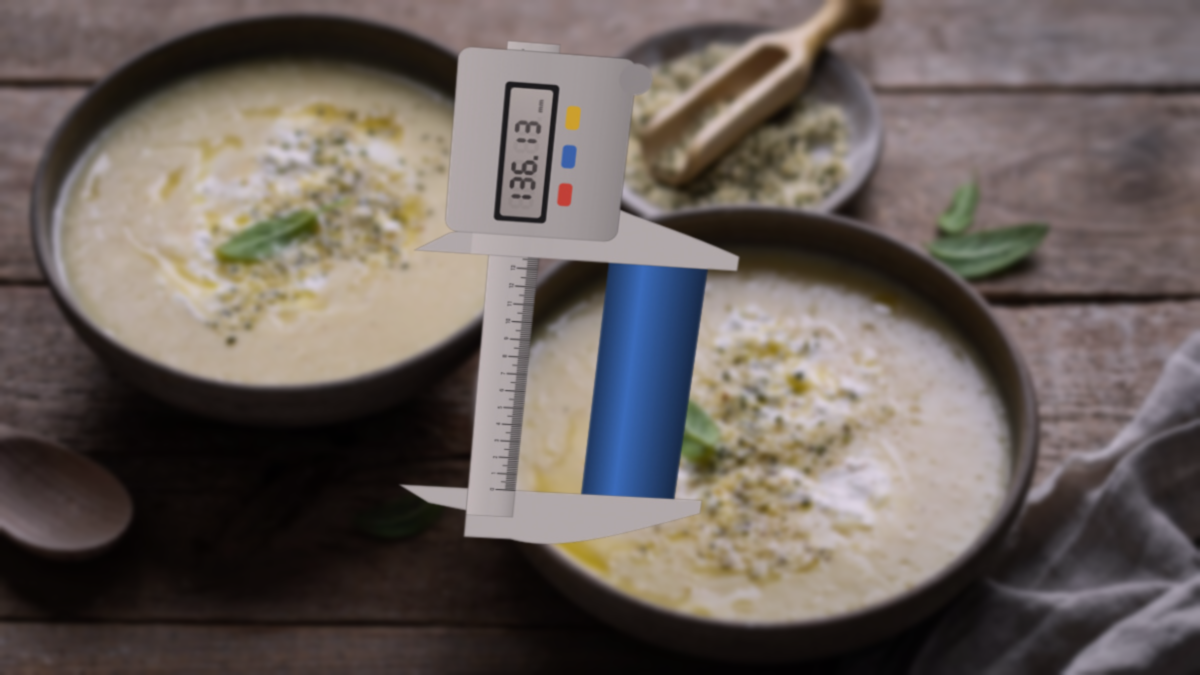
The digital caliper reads 136.13 mm
